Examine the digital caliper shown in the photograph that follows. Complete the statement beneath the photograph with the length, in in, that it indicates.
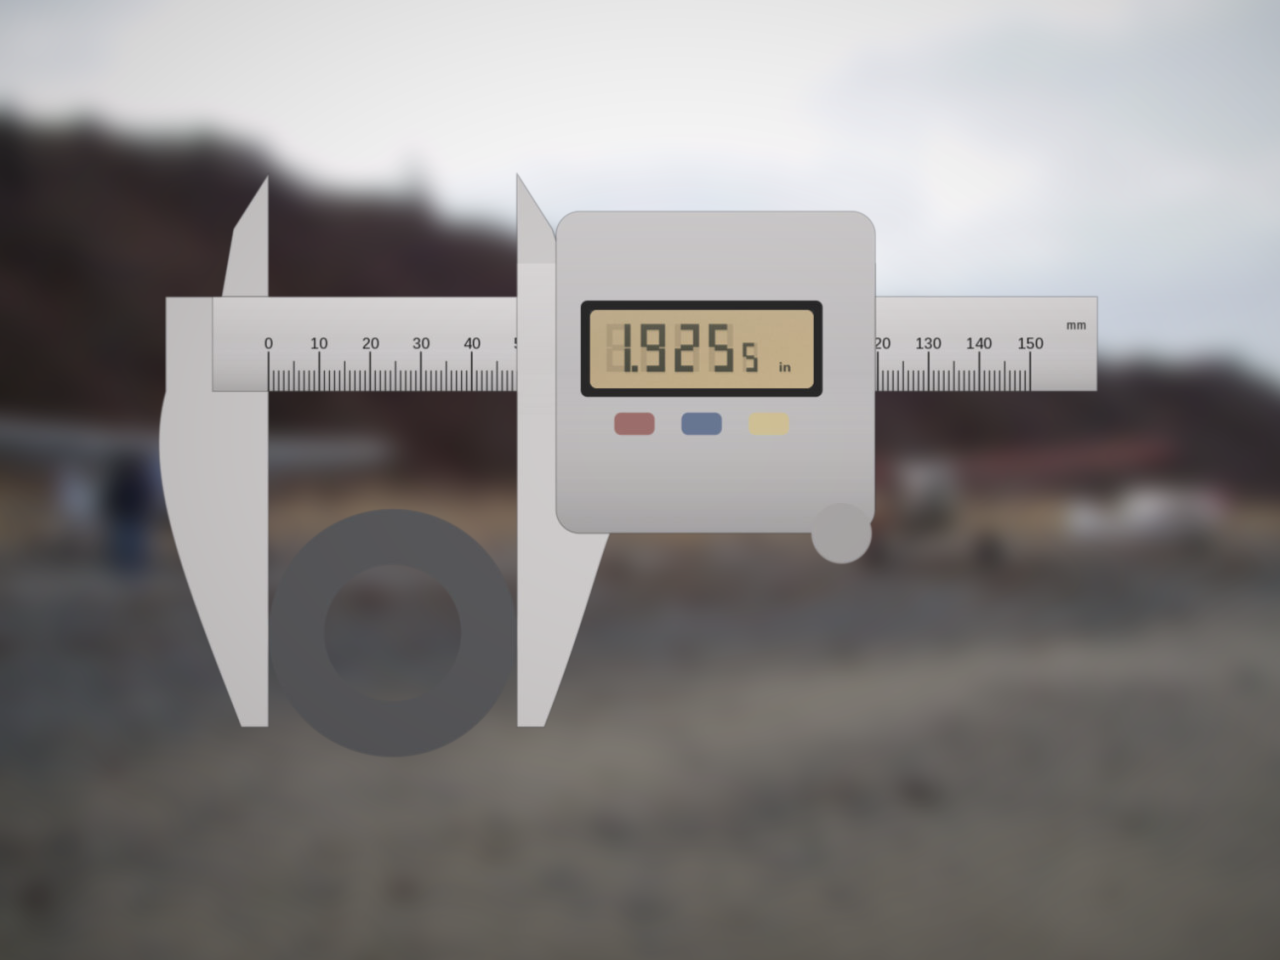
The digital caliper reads 1.9255 in
